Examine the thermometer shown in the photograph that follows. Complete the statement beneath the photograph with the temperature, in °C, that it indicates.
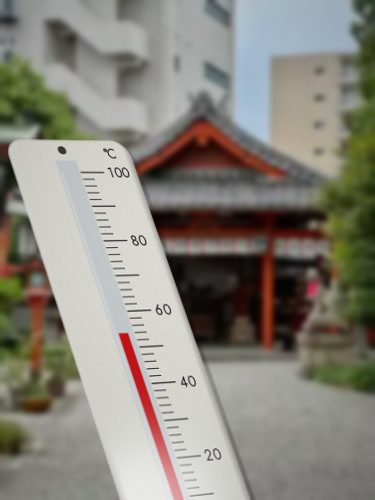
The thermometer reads 54 °C
